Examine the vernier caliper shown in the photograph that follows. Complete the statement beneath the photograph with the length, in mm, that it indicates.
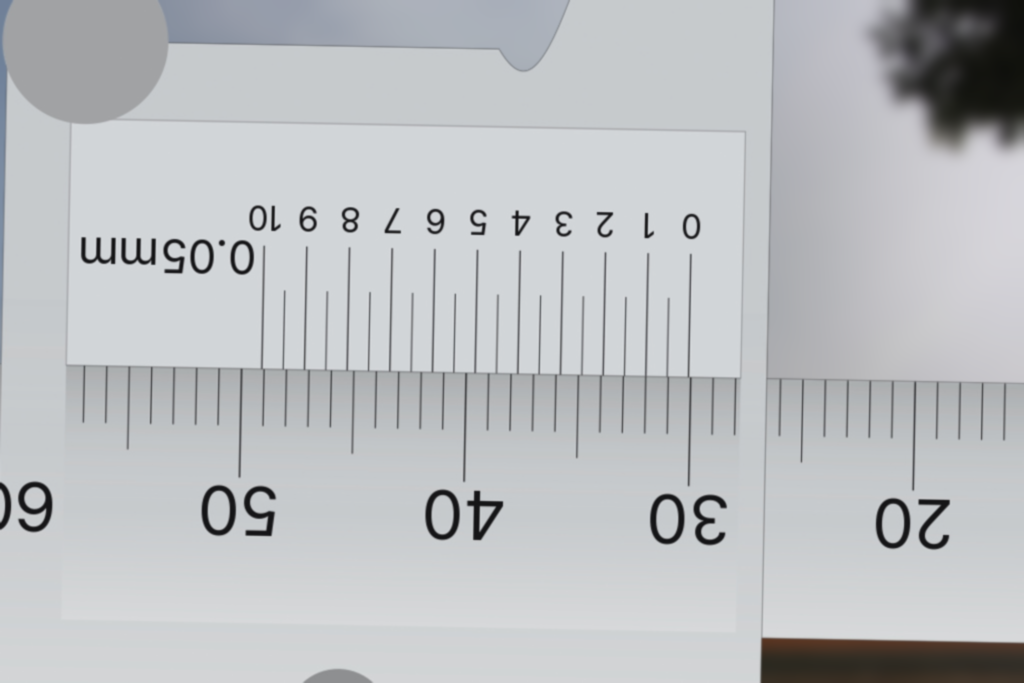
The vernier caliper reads 30.1 mm
